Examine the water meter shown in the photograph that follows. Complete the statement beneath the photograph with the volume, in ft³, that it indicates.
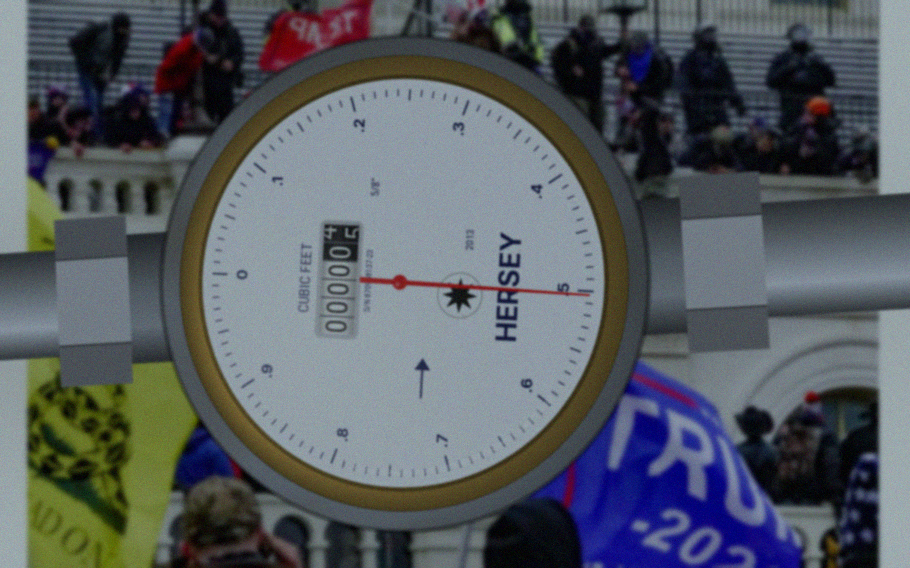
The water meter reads 4.50 ft³
